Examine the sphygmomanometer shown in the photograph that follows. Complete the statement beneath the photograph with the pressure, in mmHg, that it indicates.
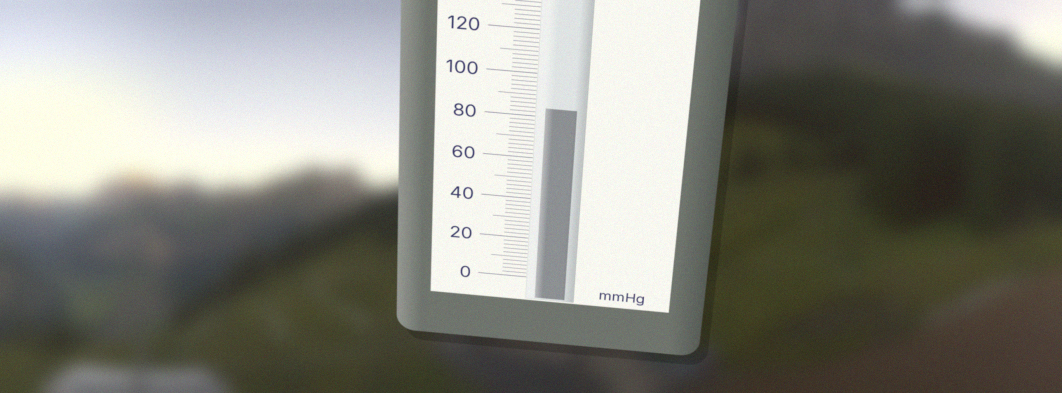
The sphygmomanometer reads 84 mmHg
